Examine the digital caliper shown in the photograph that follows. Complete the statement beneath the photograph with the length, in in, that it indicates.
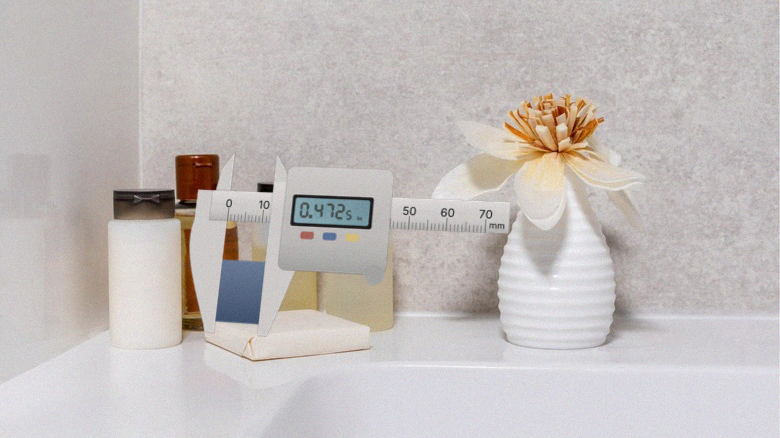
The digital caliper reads 0.4725 in
